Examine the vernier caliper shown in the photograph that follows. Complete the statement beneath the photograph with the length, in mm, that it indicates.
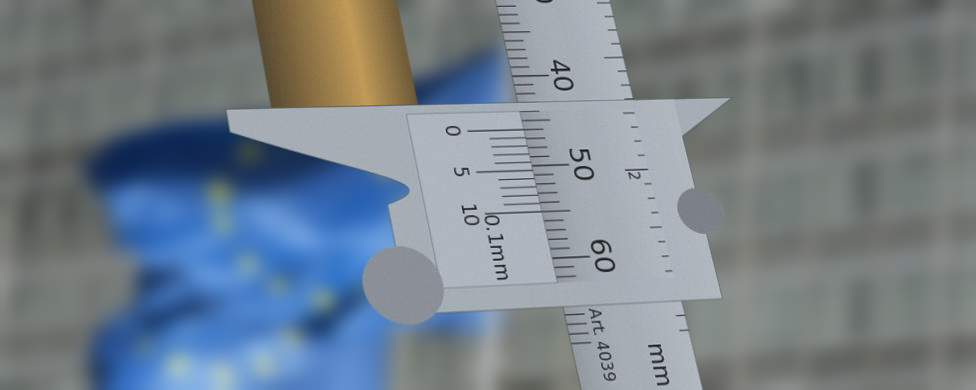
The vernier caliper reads 46.0 mm
